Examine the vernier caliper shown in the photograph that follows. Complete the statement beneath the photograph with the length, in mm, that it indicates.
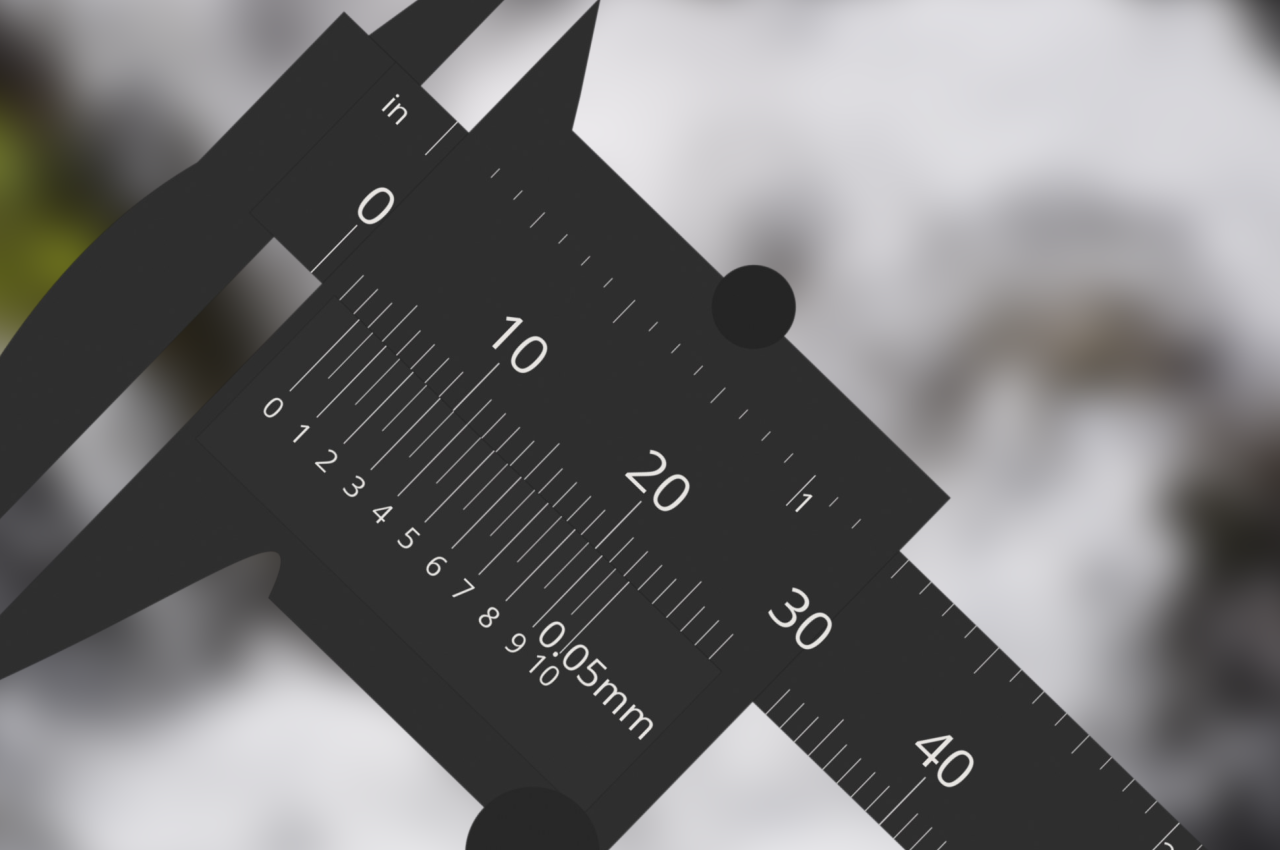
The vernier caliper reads 3.4 mm
